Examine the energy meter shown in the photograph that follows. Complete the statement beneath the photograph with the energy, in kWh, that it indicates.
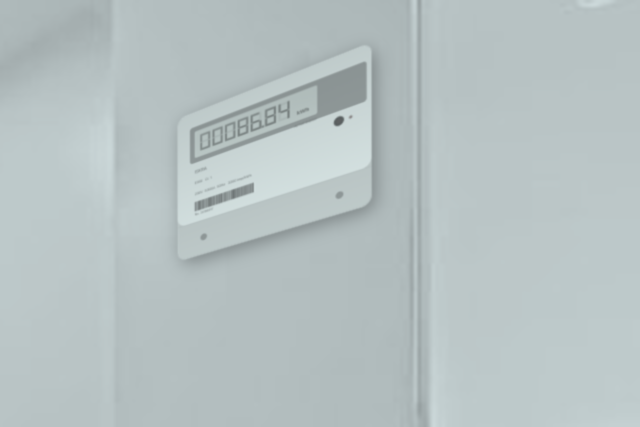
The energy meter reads 86.84 kWh
